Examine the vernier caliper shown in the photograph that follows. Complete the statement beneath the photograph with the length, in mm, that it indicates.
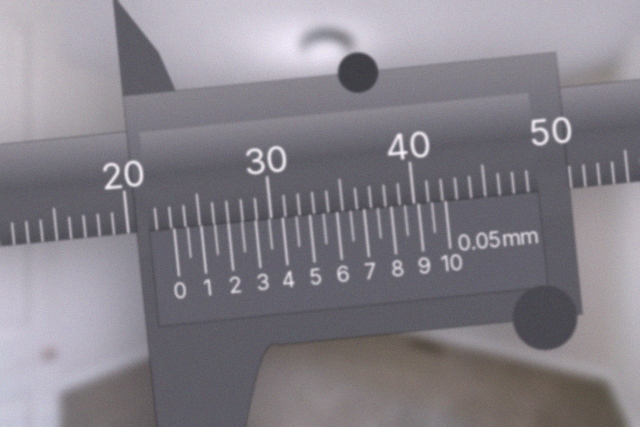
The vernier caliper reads 23.2 mm
